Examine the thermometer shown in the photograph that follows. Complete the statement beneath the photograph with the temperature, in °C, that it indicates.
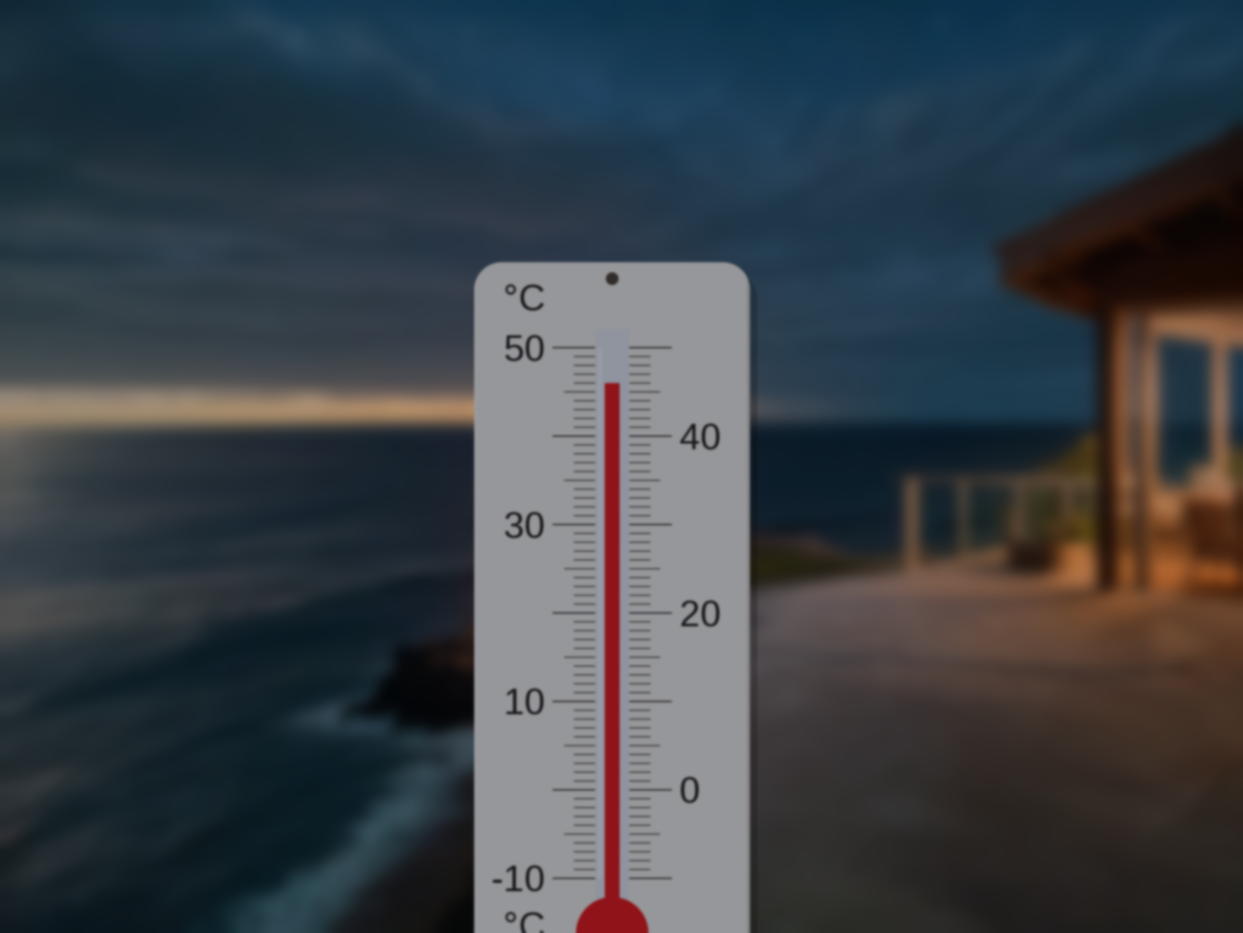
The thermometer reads 46 °C
